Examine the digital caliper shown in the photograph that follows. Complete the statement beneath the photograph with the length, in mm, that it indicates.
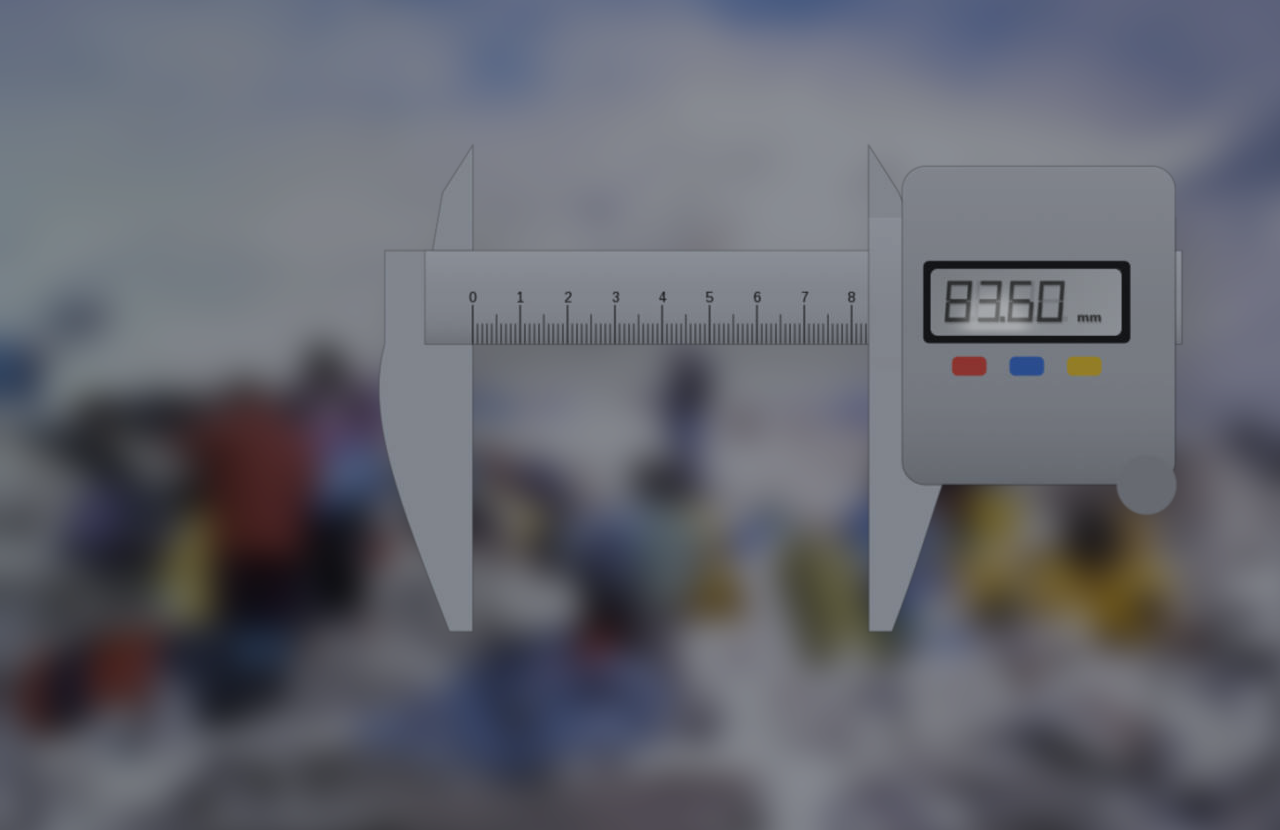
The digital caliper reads 83.60 mm
